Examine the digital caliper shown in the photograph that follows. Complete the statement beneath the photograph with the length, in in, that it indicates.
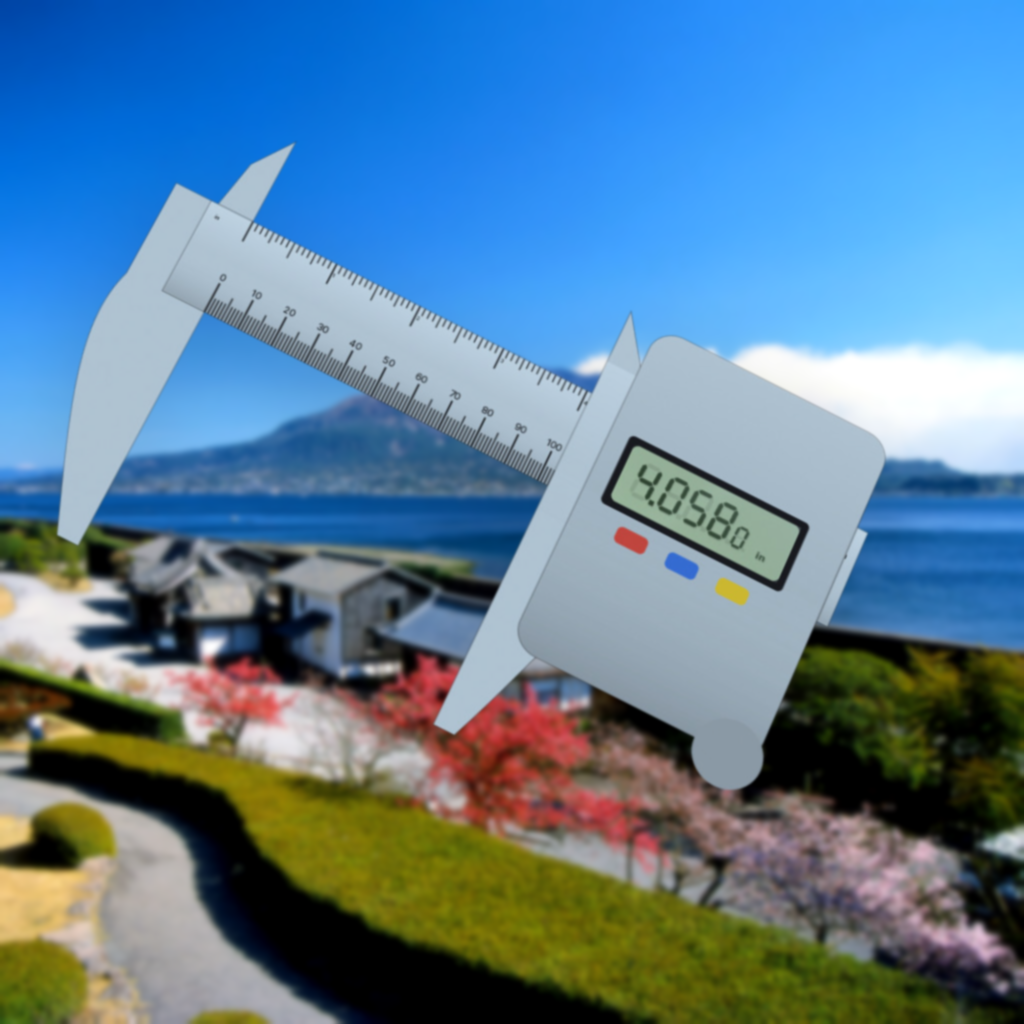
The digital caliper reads 4.0580 in
